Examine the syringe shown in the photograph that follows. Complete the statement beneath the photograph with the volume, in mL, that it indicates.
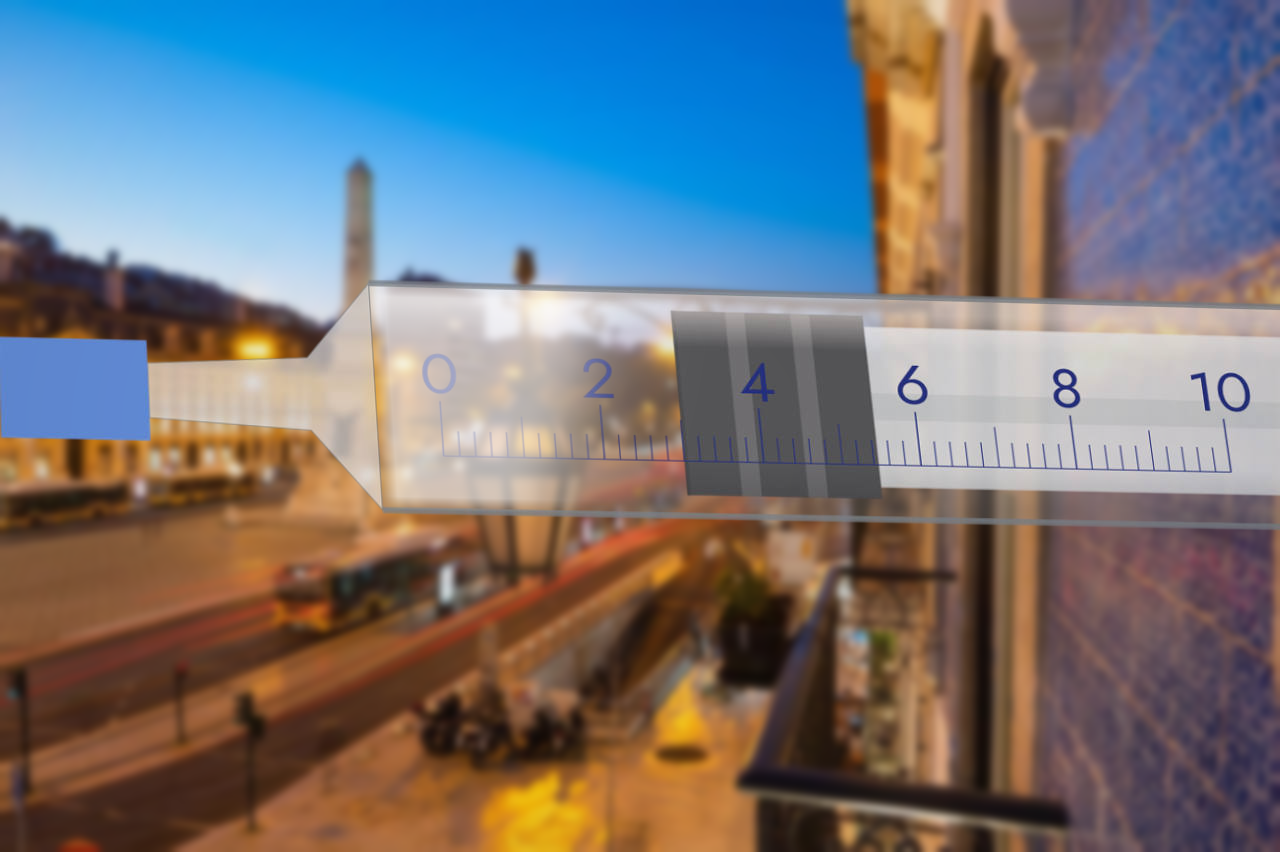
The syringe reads 3 mL
